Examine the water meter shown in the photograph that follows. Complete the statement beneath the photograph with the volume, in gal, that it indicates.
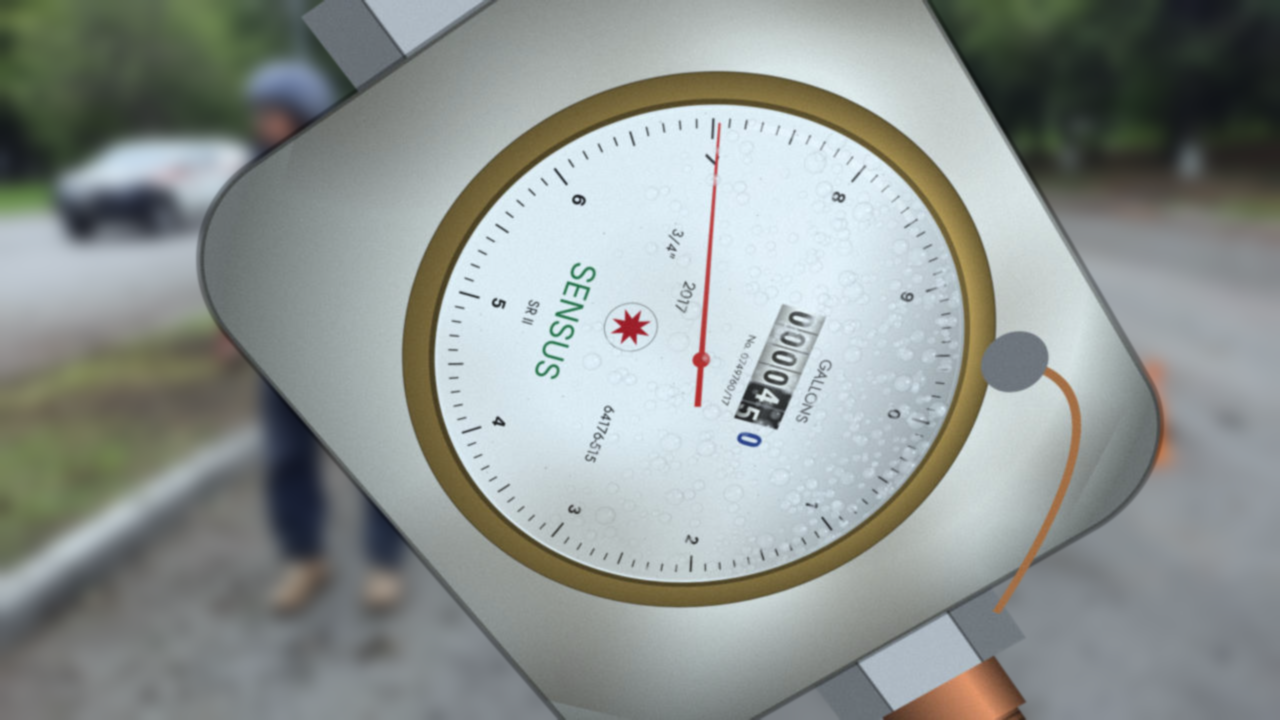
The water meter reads 447.0 gal
